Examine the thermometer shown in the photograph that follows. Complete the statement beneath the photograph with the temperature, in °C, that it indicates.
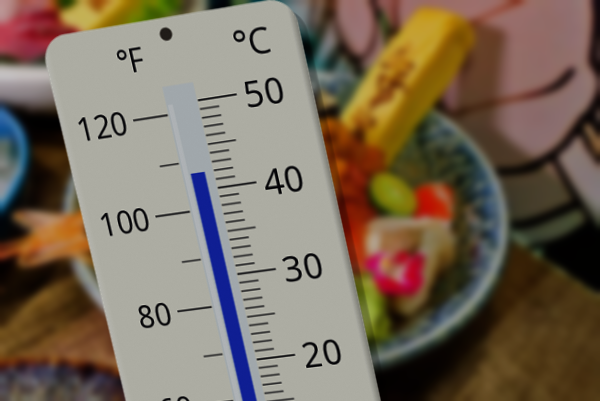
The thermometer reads 42 °C
